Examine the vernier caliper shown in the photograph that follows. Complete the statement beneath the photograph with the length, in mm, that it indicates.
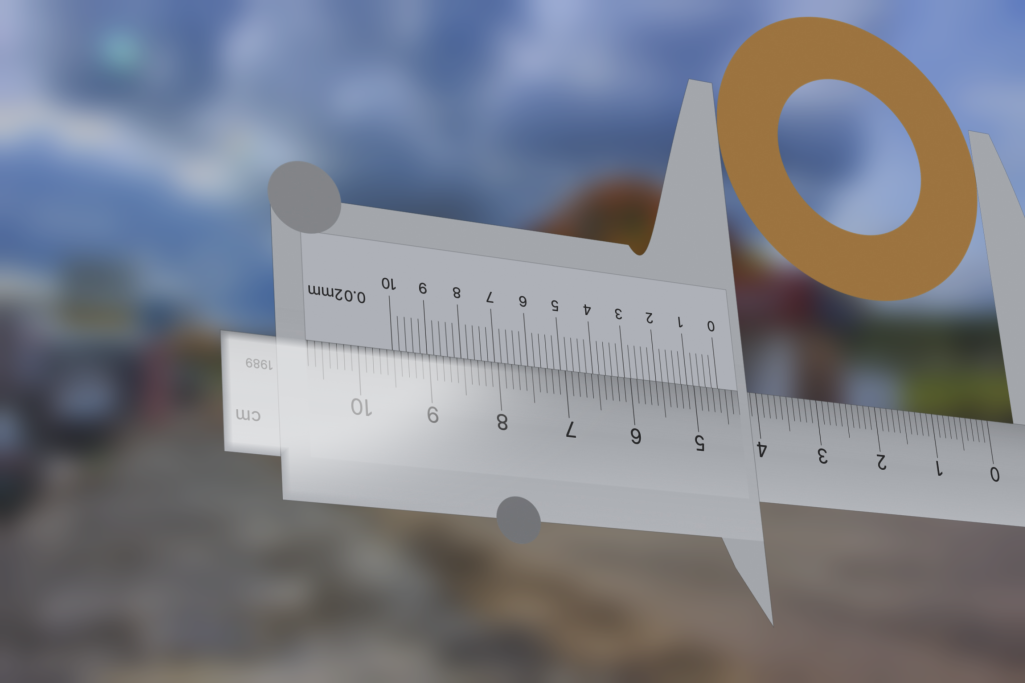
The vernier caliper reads 46.2 mm
